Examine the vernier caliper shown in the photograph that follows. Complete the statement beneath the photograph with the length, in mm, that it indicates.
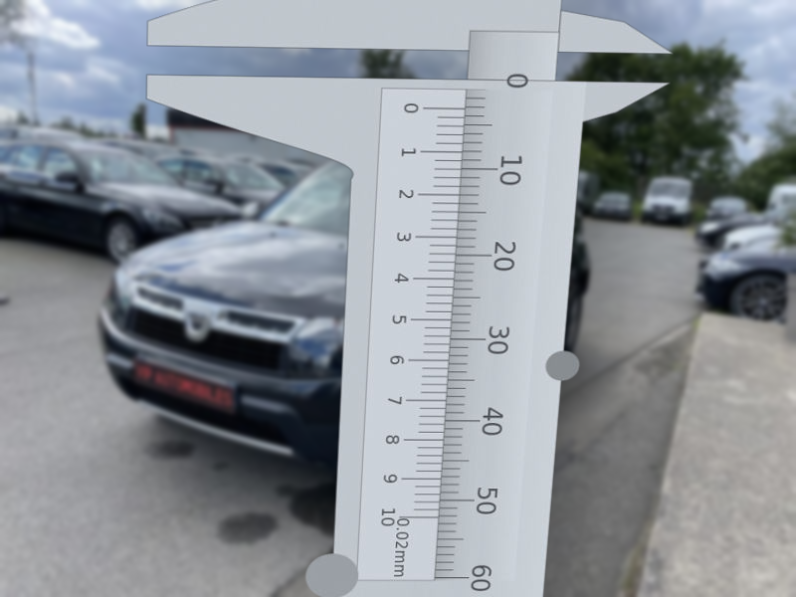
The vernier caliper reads 3.2 mm
